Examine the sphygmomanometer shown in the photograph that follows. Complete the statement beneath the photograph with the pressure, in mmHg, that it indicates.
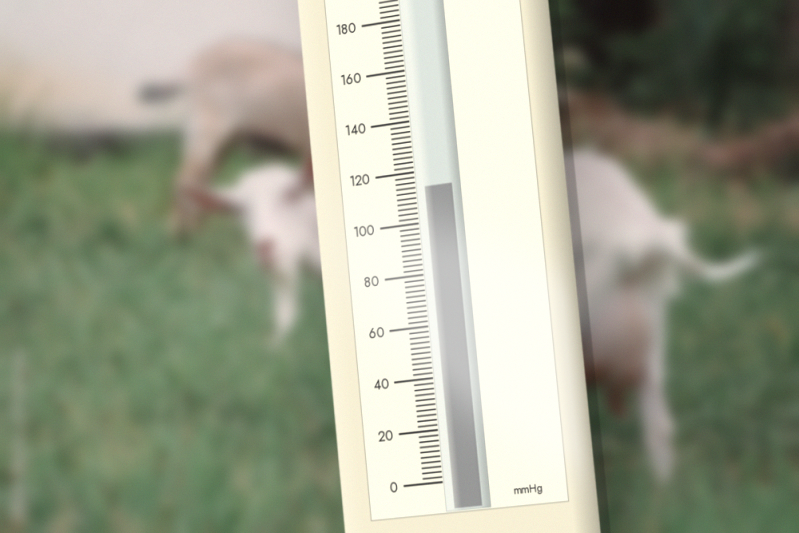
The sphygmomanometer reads 114 mmHg
